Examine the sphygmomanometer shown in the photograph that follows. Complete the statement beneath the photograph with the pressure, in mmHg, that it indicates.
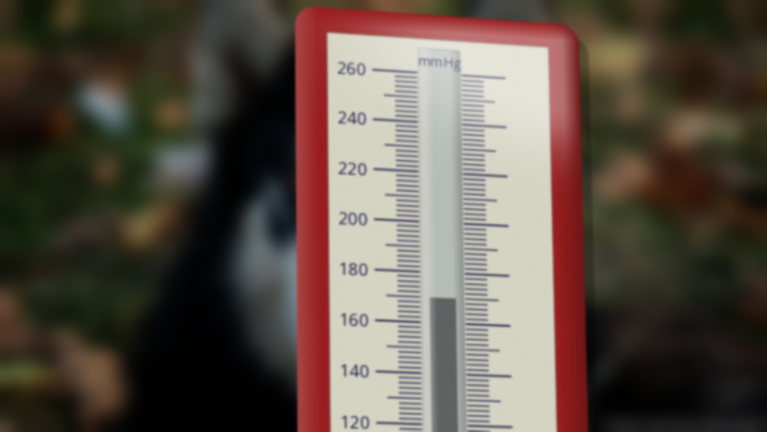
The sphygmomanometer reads 170 mmHg
